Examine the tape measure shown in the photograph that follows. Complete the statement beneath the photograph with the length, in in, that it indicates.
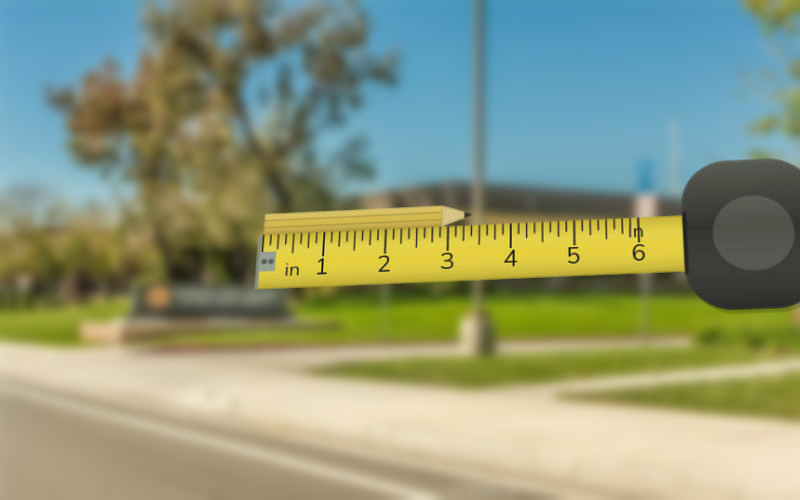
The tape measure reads 3.375 in
